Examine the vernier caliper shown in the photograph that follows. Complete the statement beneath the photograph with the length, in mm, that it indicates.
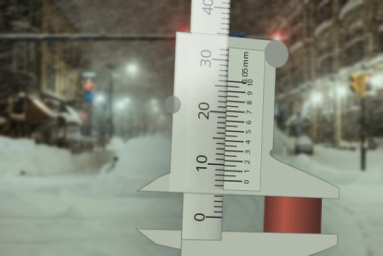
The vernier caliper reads 7.0 mm
